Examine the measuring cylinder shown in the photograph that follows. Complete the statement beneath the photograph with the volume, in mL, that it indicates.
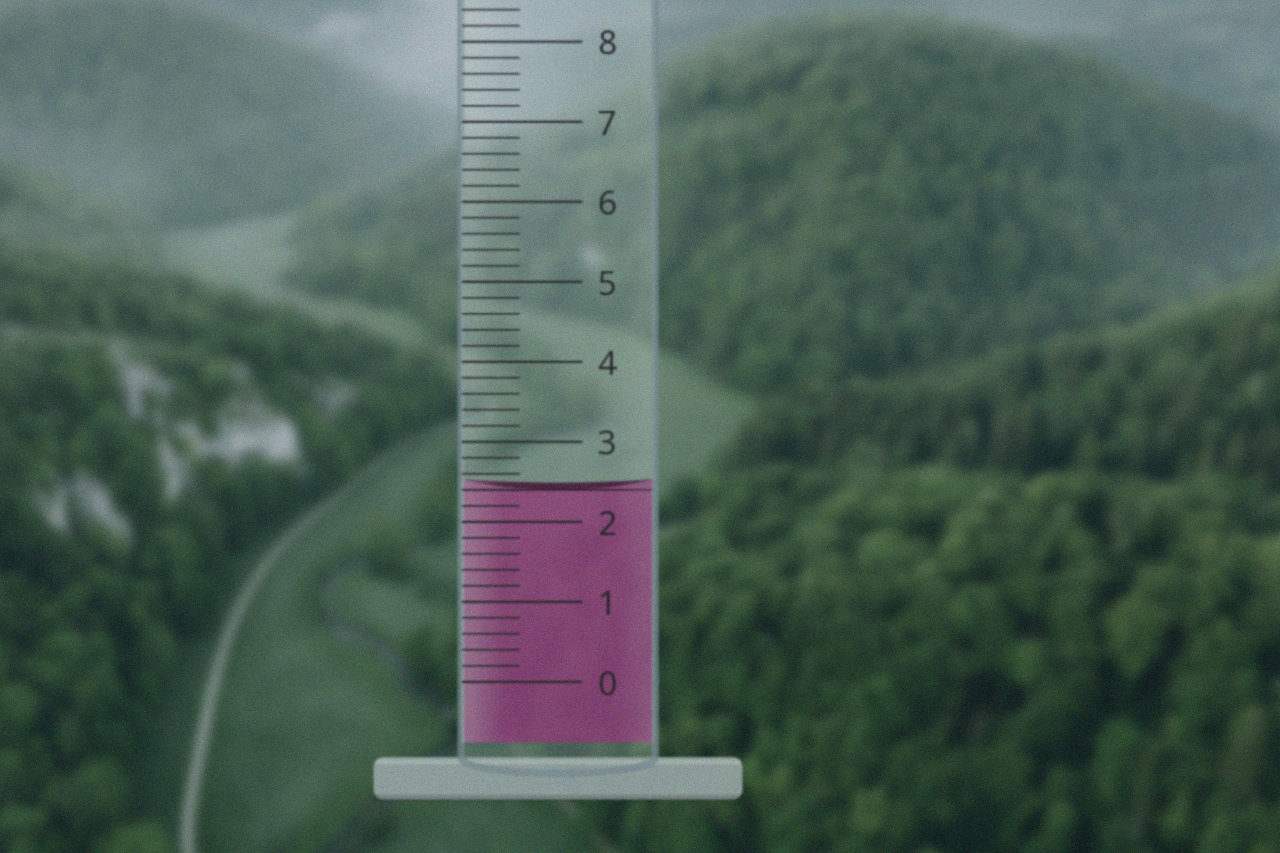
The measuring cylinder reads 2.4 mL
